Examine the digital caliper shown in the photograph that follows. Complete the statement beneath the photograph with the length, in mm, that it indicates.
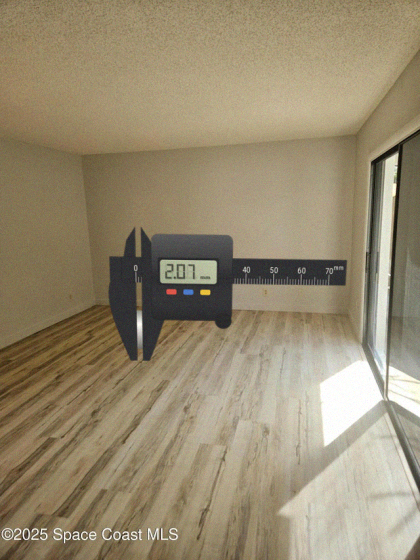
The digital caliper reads 2.07 mm
